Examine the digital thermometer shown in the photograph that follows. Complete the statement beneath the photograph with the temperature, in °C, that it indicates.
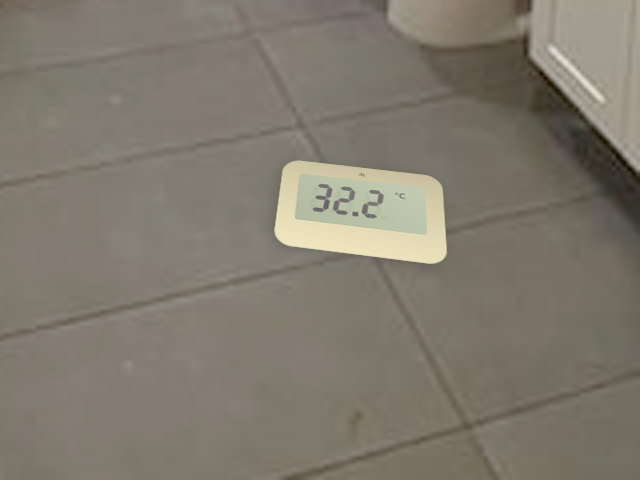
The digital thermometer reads 32.2 °C
